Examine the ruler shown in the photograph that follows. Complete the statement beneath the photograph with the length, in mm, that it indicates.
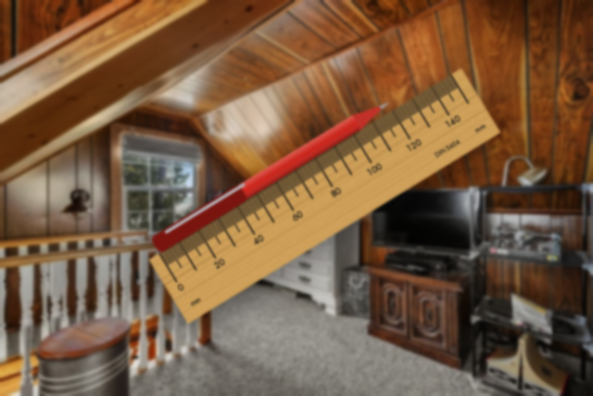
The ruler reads 120 mm
